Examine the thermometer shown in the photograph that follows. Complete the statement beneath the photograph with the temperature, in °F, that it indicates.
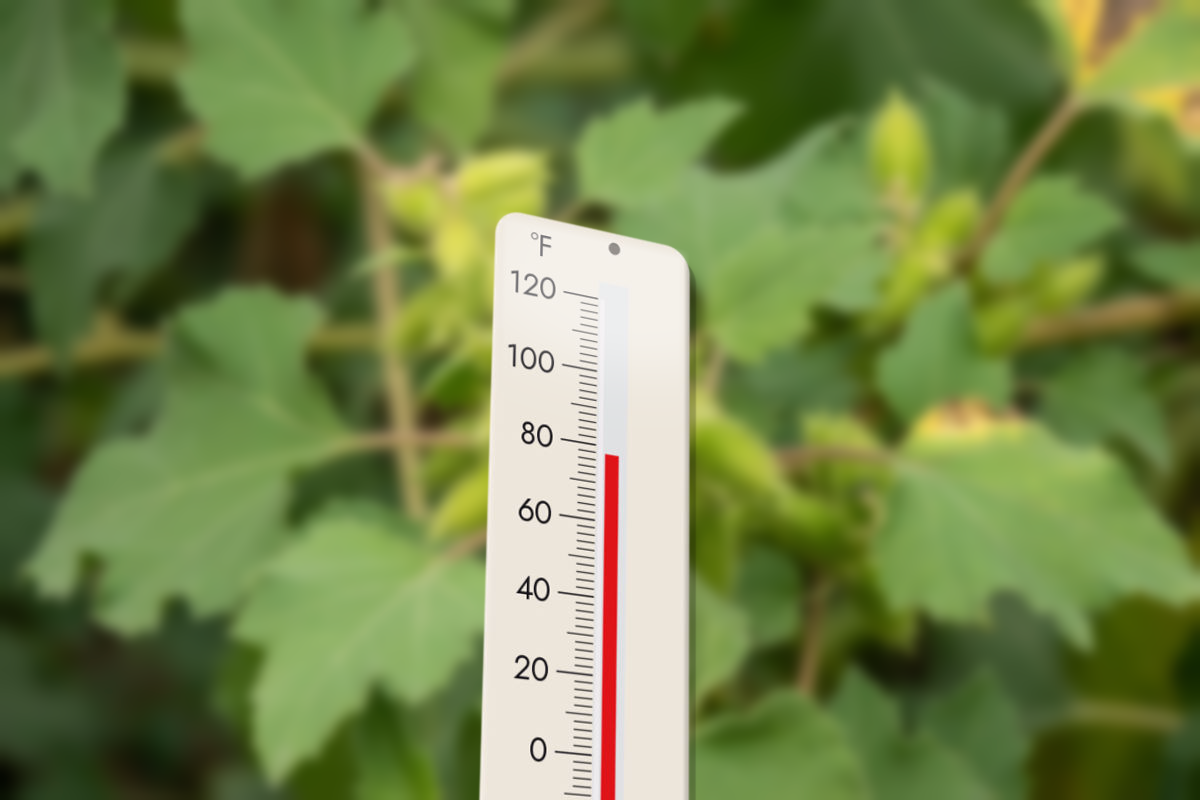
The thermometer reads 78 °F
